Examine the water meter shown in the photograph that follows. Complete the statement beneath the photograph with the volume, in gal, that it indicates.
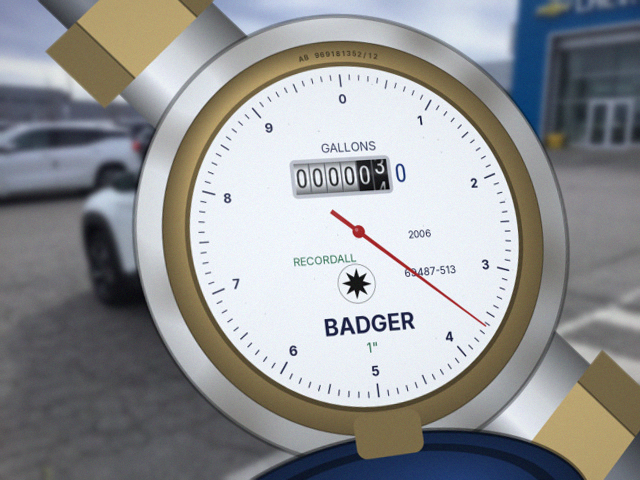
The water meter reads 33.6 gal
